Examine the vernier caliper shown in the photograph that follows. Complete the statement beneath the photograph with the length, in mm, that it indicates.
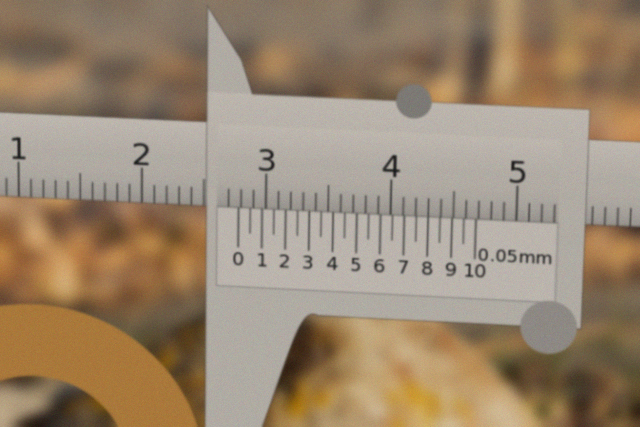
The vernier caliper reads 27.8 mm
